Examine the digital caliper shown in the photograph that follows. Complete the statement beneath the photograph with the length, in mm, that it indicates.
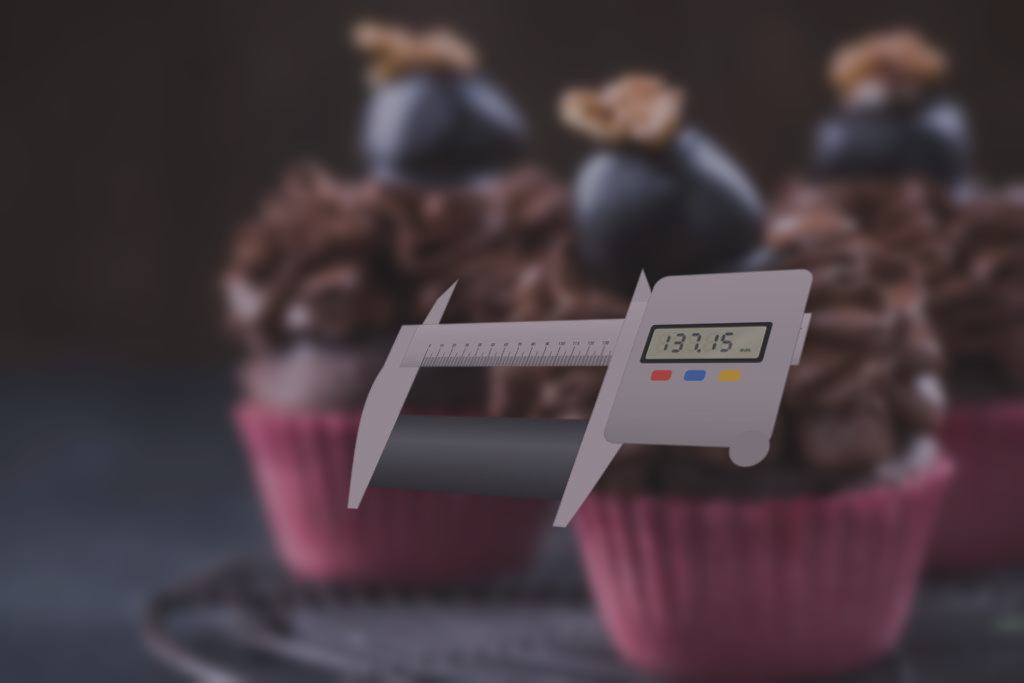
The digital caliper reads 137.15 mm
